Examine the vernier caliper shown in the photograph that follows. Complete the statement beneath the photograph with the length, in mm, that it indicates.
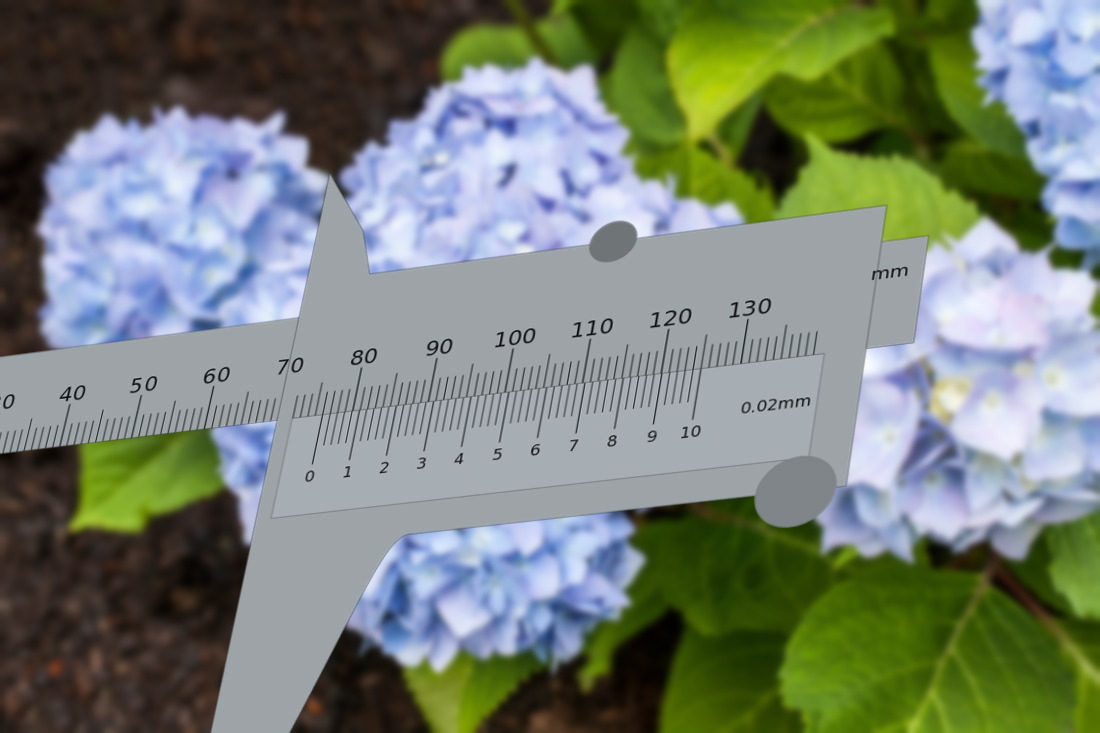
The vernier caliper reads 76.0 mm
